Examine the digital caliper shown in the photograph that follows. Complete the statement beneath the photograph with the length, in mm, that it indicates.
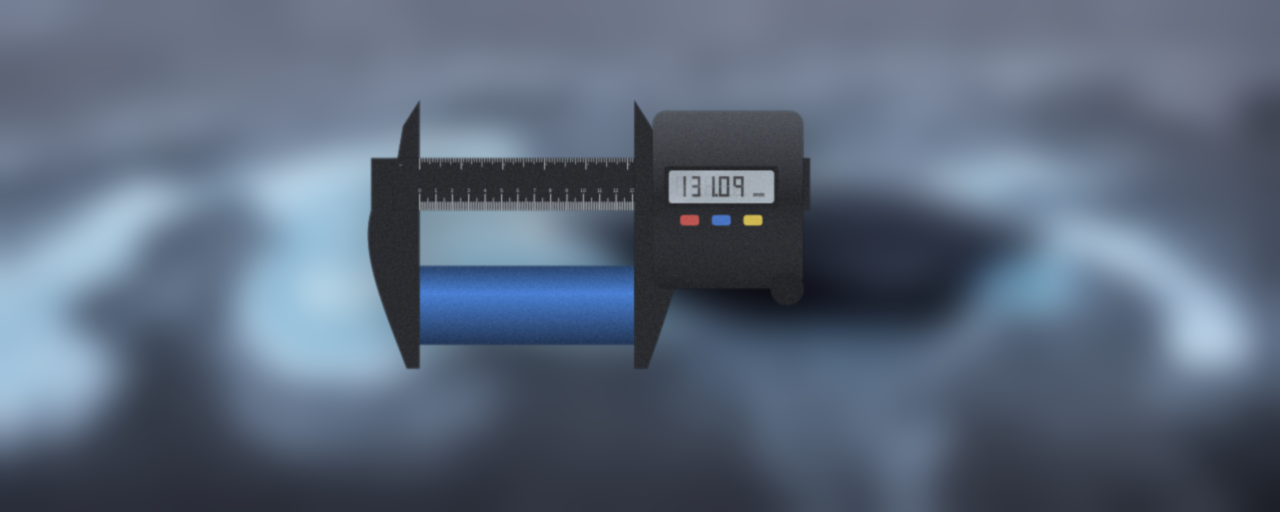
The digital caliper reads 131.09 mm
